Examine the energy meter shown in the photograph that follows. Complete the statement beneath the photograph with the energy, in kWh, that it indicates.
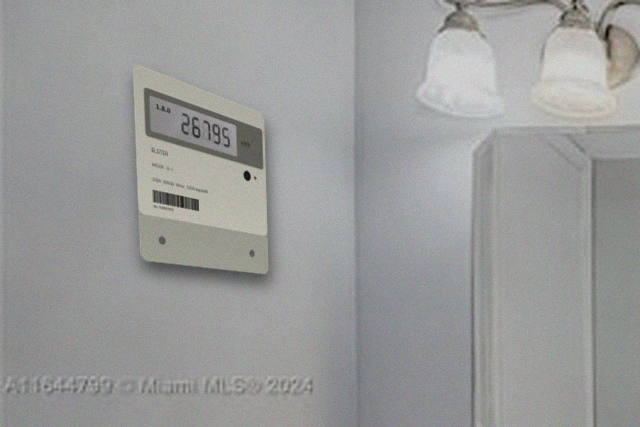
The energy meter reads 26795 kWh
